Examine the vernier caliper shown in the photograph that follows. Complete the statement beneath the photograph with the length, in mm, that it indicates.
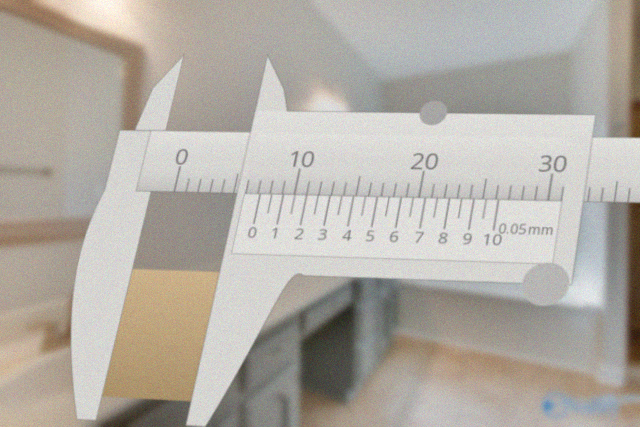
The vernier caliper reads 7.2 mm
